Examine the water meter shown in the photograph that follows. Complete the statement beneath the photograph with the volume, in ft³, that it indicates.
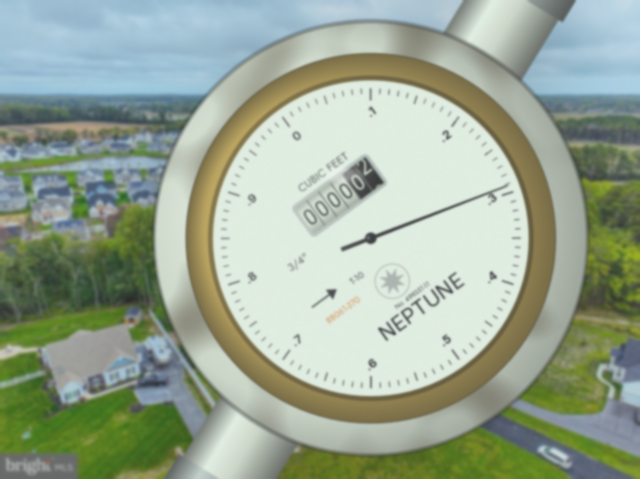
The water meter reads 2.29 ft³
